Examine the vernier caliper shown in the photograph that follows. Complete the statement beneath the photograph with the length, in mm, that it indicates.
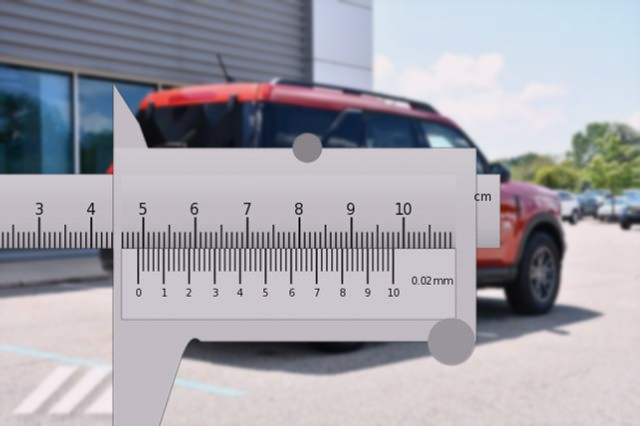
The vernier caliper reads 49.0 mm
